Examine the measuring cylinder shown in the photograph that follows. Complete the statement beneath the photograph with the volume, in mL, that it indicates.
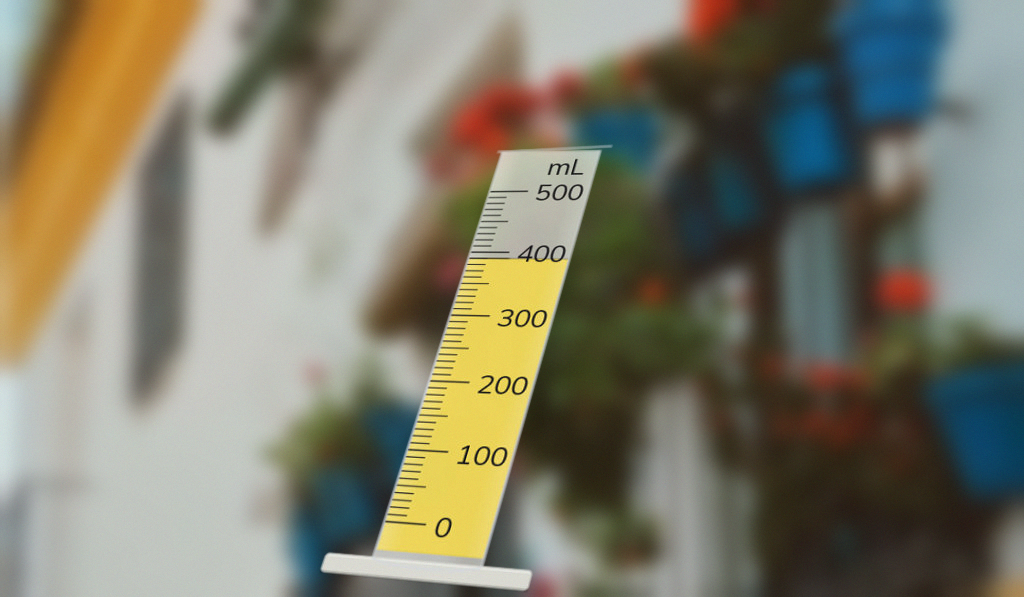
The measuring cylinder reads 390 mL
